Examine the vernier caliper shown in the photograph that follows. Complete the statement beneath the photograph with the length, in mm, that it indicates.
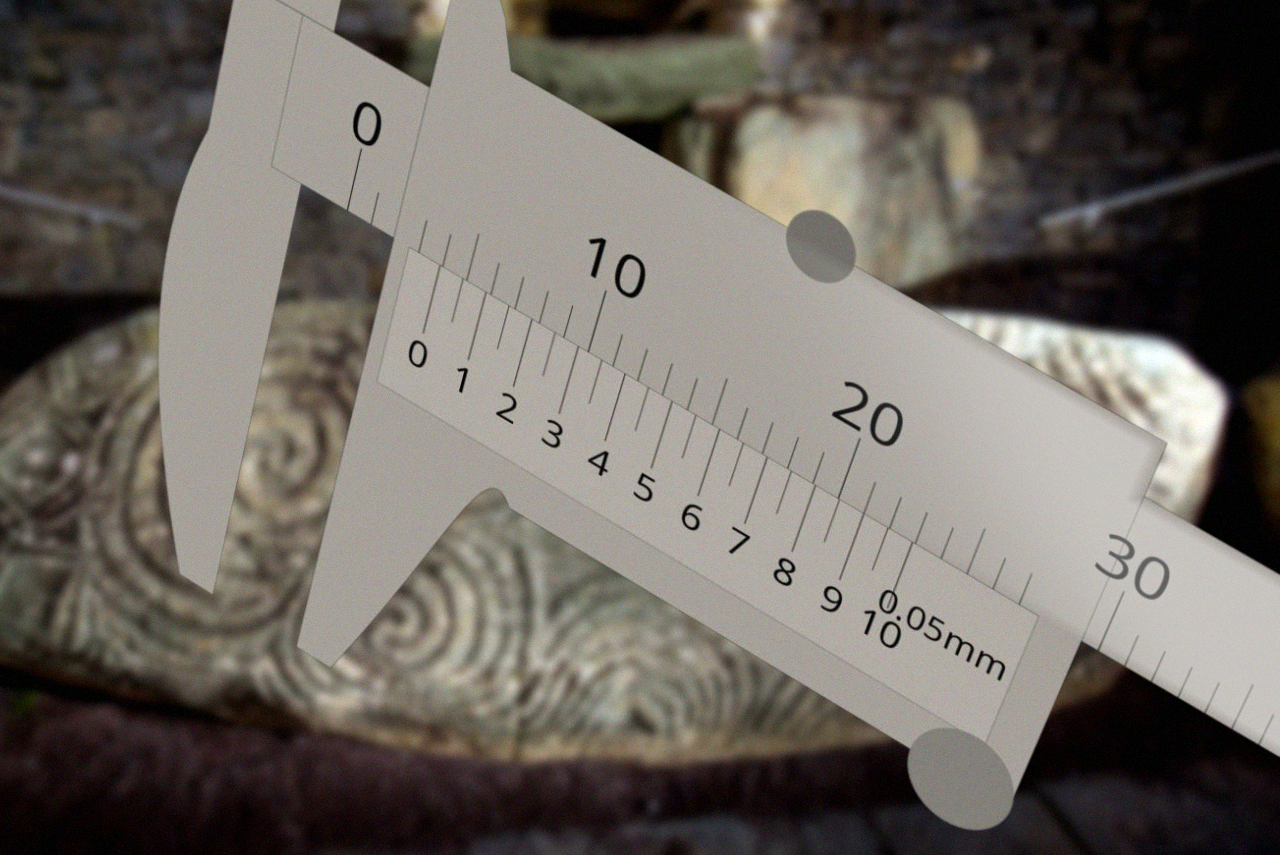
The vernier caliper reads 3.90 mm
